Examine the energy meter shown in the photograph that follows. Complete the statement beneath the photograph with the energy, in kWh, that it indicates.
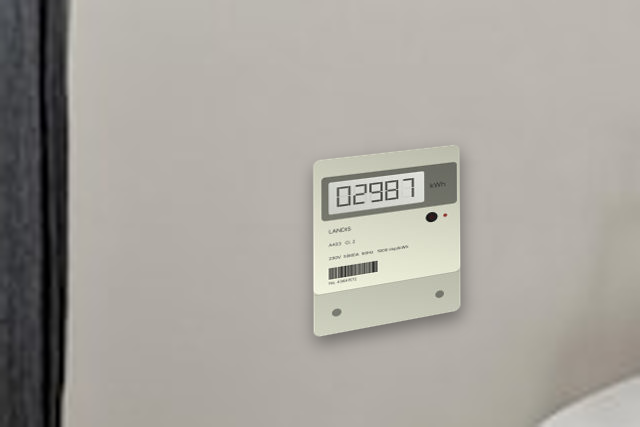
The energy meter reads 2987 kWh
